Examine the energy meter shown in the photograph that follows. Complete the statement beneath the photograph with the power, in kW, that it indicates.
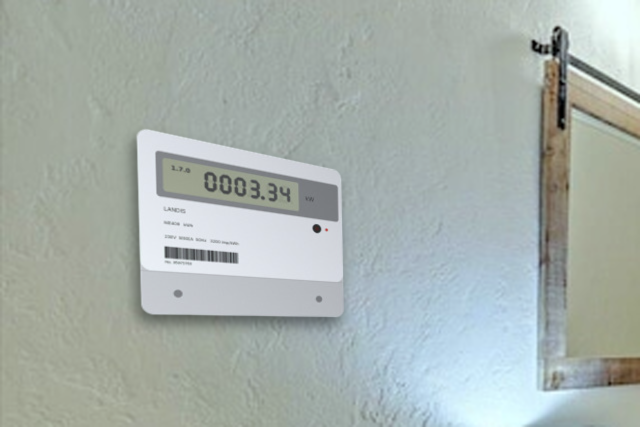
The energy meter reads 3.34 kW
